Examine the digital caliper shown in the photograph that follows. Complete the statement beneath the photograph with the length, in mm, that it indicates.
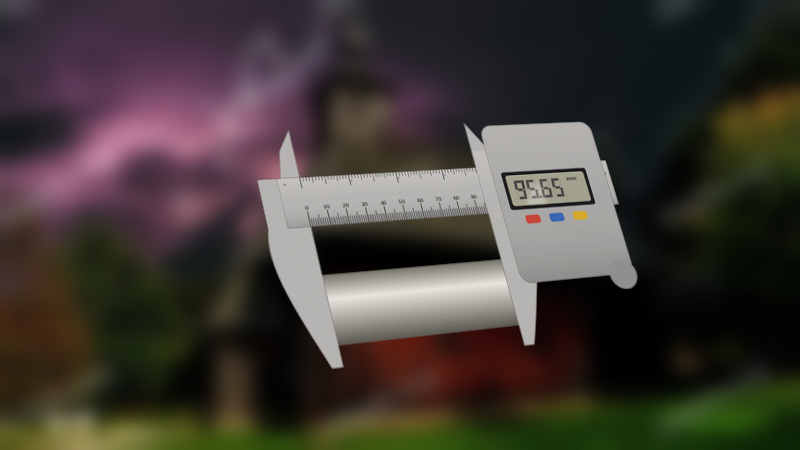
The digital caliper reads 95.65 mm
